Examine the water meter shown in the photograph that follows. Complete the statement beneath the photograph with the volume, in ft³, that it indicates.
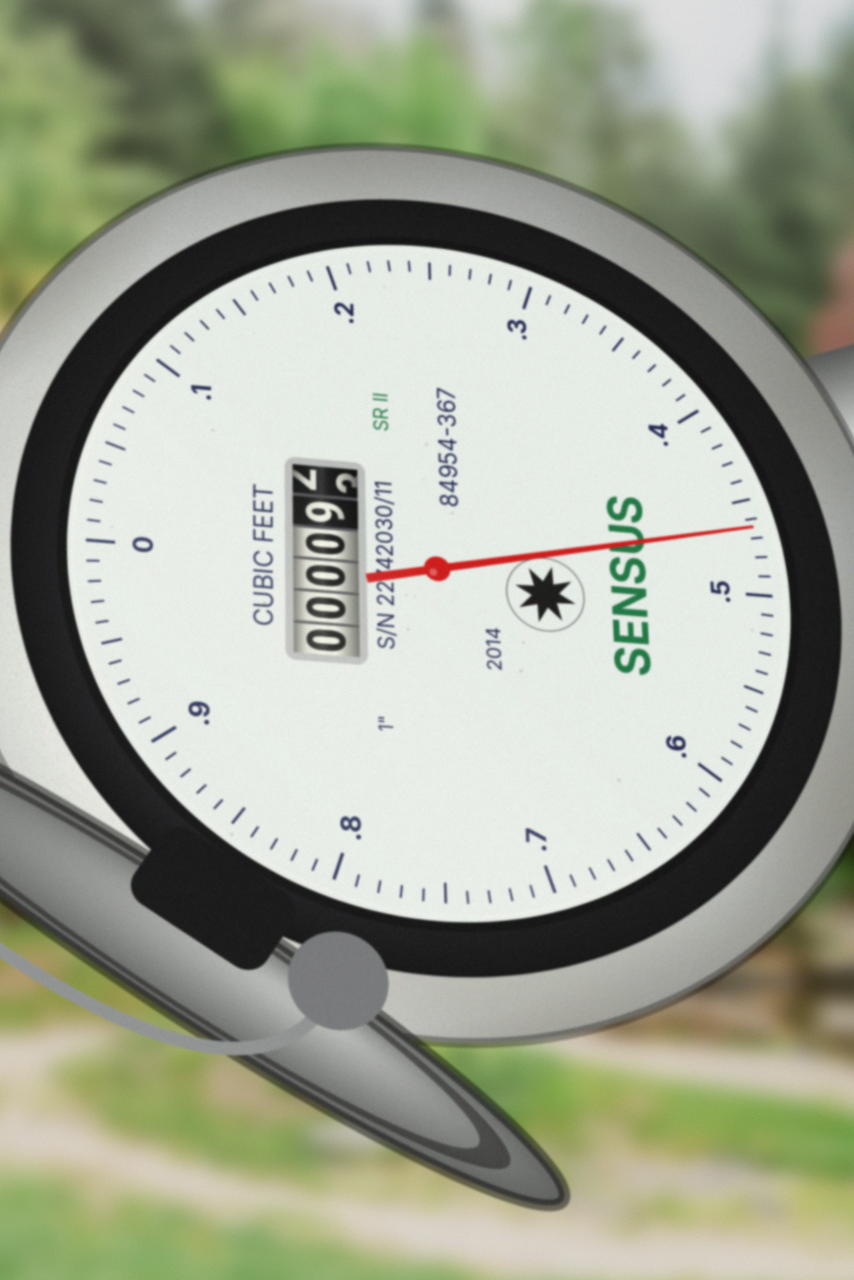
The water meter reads 92.46 ft³
